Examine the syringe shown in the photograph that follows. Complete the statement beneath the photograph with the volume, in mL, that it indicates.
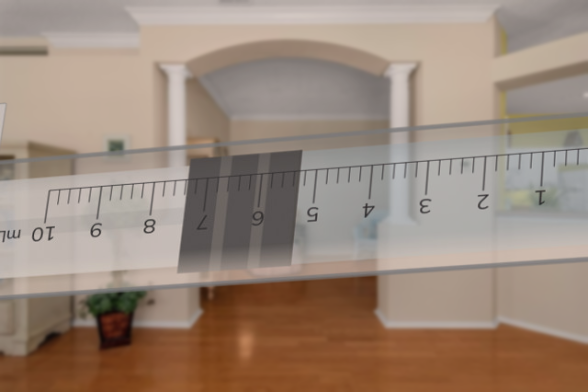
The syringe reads 5.3 mL
